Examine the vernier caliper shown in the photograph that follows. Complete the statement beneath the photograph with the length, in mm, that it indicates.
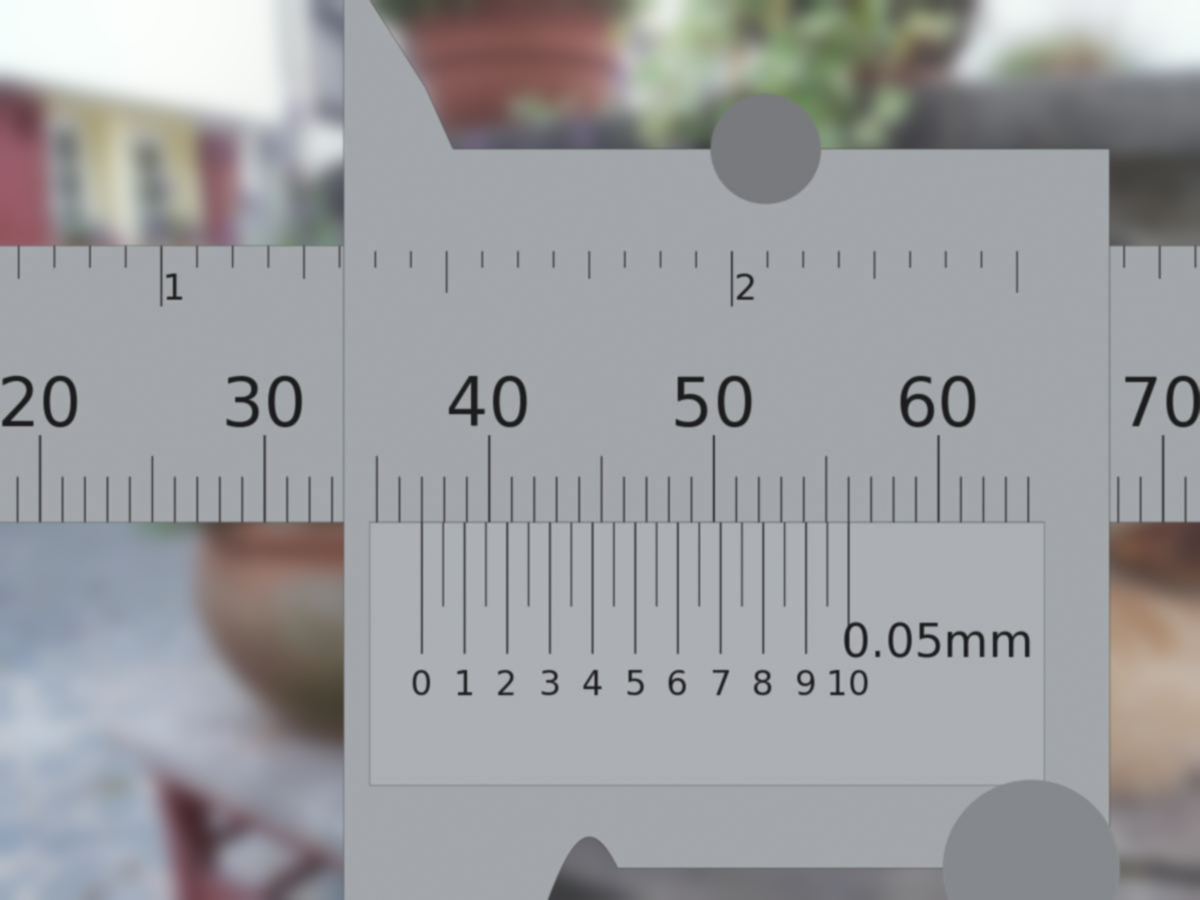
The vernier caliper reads 37.0 mm
